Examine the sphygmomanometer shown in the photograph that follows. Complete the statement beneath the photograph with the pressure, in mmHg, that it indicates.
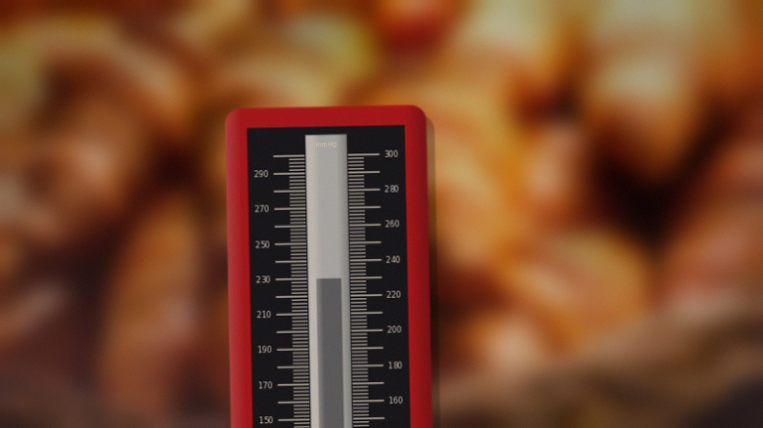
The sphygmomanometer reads 230 mmHg
